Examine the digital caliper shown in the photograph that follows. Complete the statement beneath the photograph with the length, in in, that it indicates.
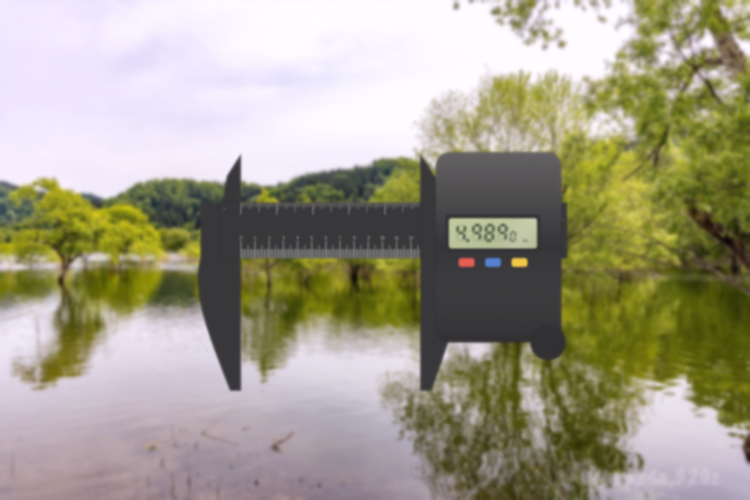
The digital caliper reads 4.9890 in
